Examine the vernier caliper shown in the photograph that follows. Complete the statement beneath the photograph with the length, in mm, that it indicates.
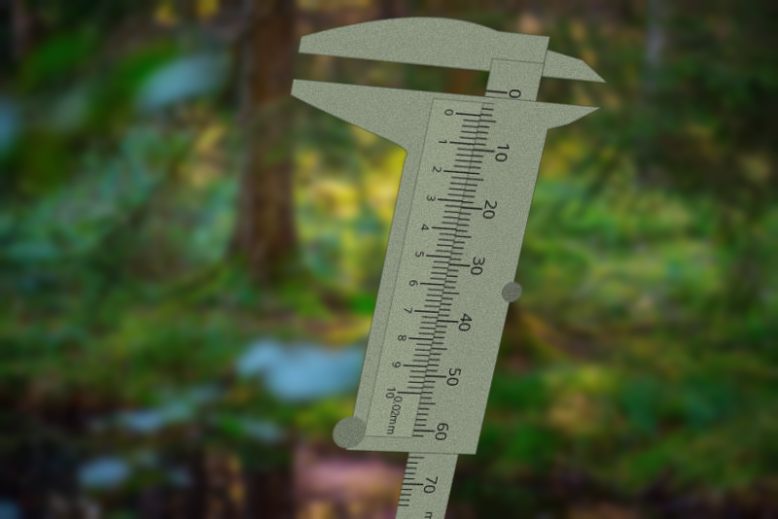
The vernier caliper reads 4.2 mm
